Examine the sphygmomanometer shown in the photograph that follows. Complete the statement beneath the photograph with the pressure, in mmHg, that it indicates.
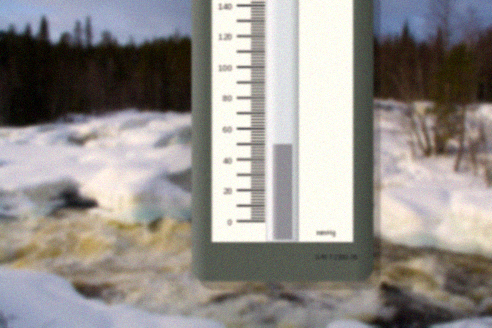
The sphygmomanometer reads 50 mmHg
